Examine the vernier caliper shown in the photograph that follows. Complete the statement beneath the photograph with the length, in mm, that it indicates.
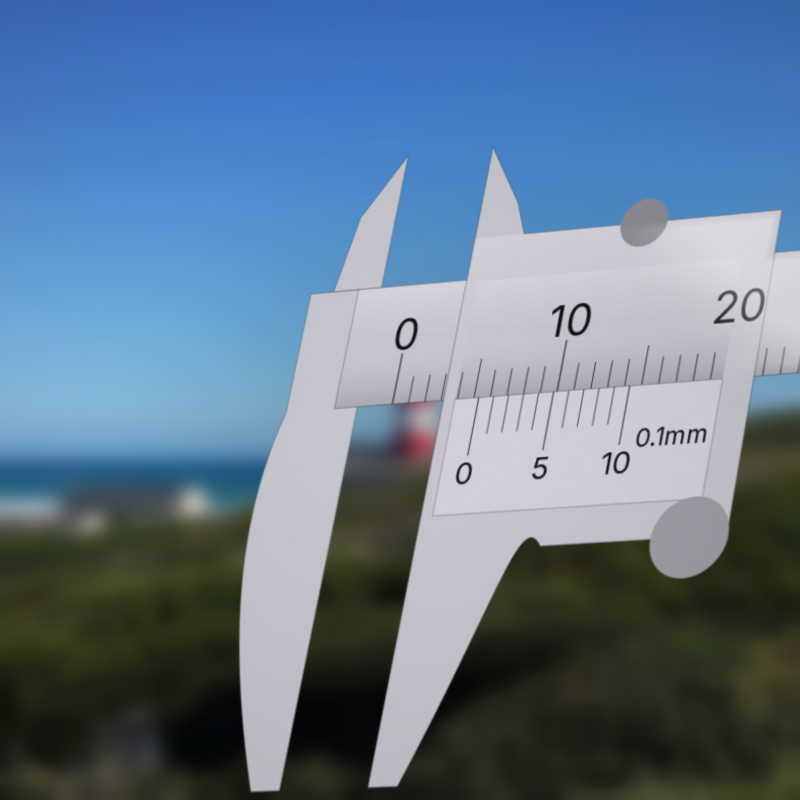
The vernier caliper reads 5.3 mm
